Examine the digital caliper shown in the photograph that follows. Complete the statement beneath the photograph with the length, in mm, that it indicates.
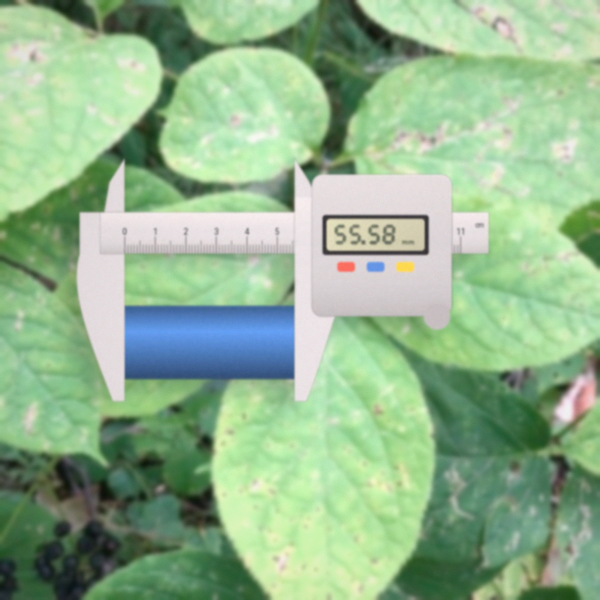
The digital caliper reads 55.58 mm
